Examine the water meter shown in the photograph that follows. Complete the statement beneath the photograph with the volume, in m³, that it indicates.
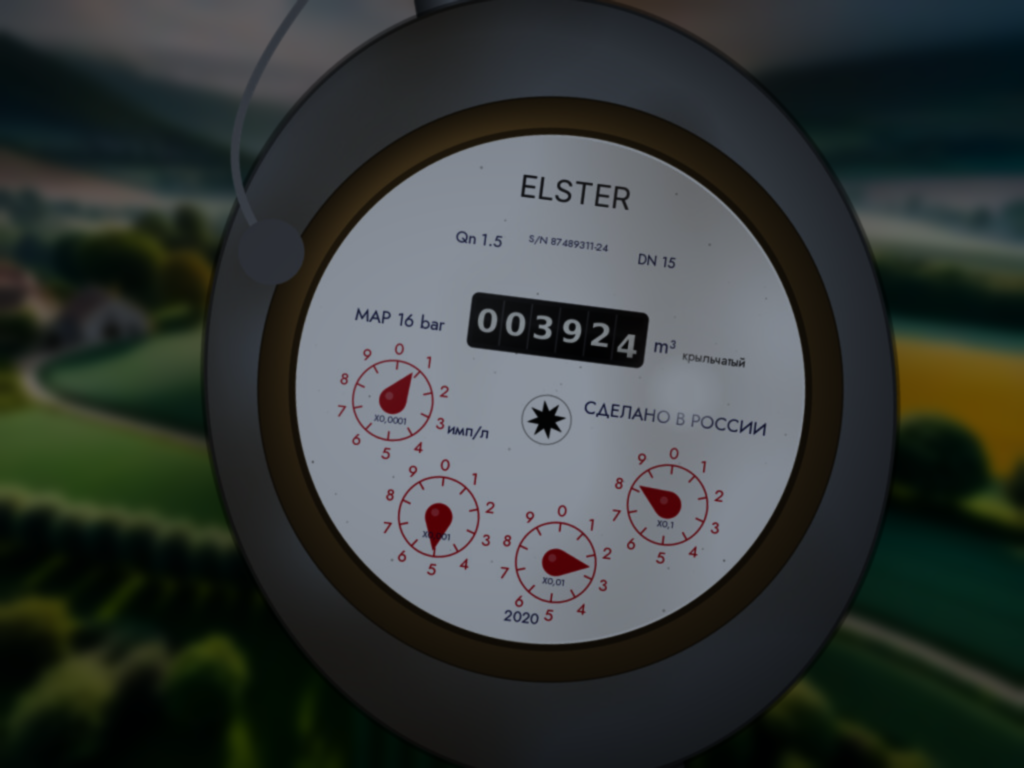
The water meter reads 3923.8250 m³
